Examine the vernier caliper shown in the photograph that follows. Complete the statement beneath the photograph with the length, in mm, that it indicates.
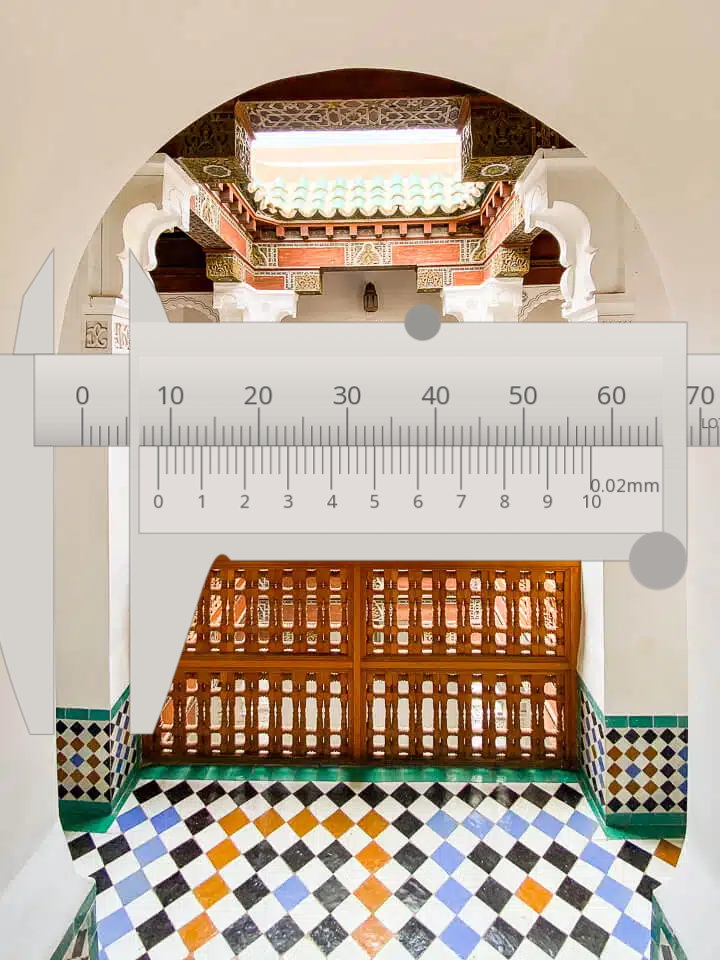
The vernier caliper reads 8.6 mm
